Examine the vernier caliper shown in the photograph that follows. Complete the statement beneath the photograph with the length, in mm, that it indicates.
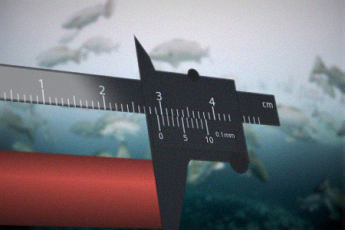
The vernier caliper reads 29.2 mm
